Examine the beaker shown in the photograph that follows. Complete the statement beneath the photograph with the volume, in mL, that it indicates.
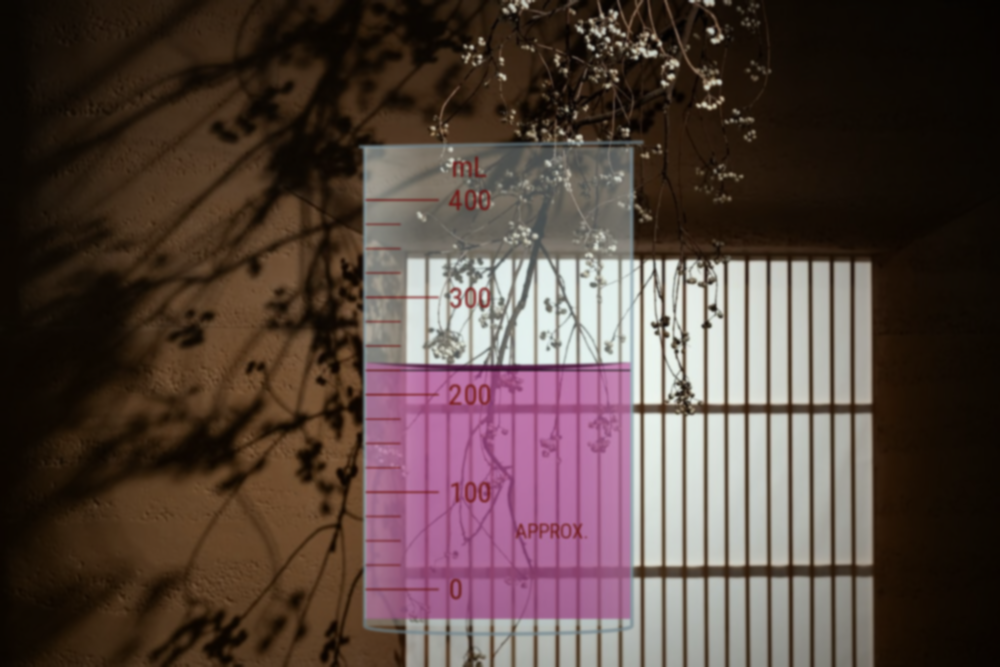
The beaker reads 225 mL
